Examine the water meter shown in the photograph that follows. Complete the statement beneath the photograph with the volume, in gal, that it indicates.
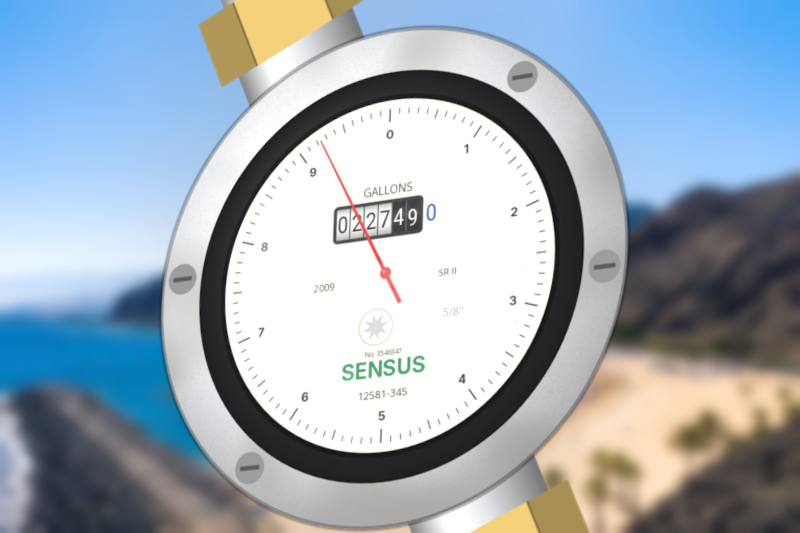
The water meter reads 227489.2 gal
